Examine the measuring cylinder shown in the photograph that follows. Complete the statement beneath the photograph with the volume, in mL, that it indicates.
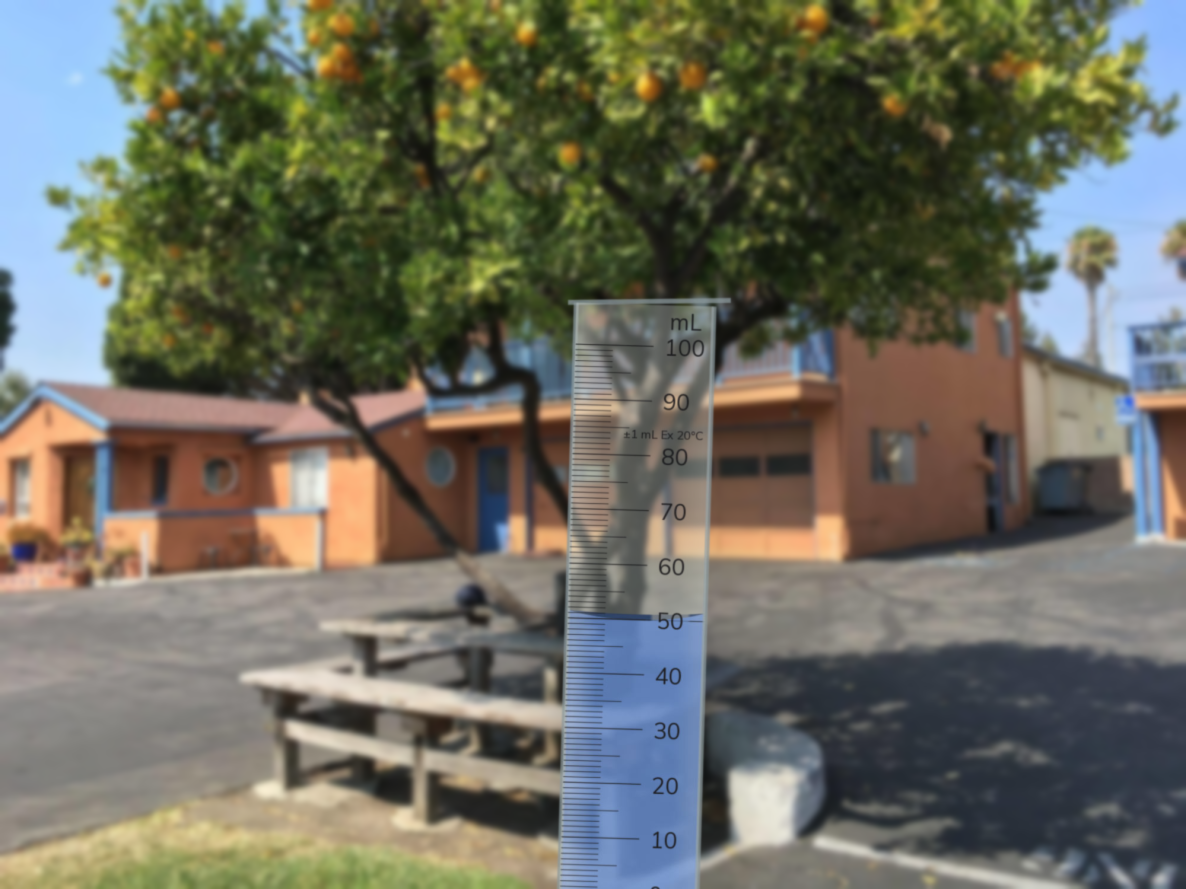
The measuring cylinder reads 50 mL
